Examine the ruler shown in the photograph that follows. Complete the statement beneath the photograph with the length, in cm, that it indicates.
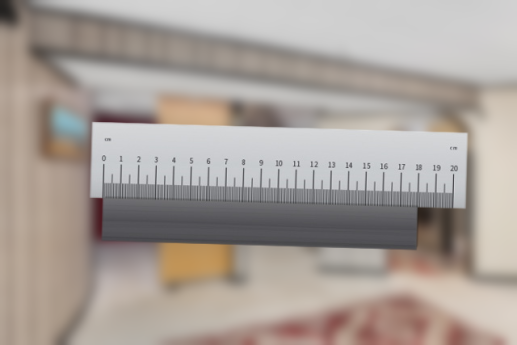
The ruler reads 18 cm
